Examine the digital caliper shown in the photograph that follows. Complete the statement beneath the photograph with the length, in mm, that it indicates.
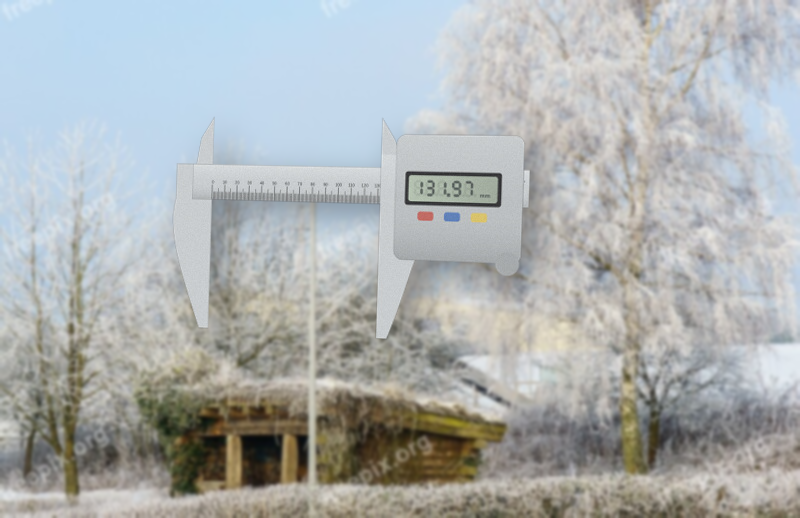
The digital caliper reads 131.97 mm
